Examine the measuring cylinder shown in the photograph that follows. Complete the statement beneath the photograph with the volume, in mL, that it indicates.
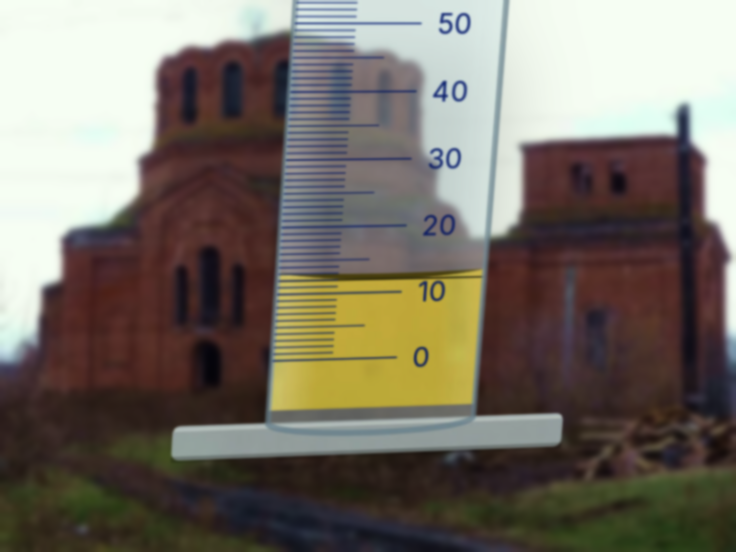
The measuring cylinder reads 12 mL
